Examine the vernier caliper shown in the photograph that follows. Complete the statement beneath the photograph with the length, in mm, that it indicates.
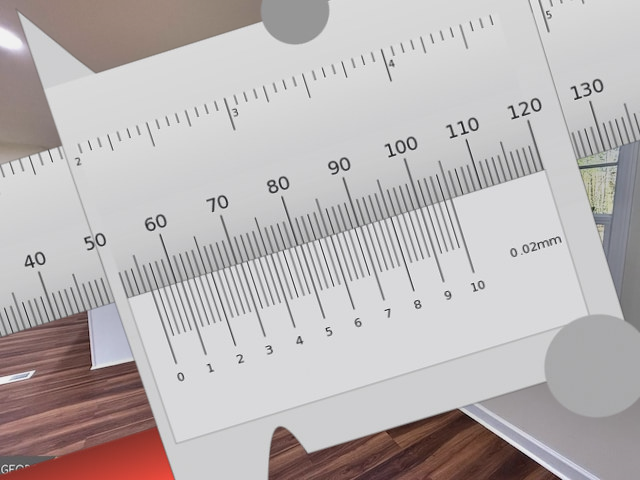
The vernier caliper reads 56.0 mm
